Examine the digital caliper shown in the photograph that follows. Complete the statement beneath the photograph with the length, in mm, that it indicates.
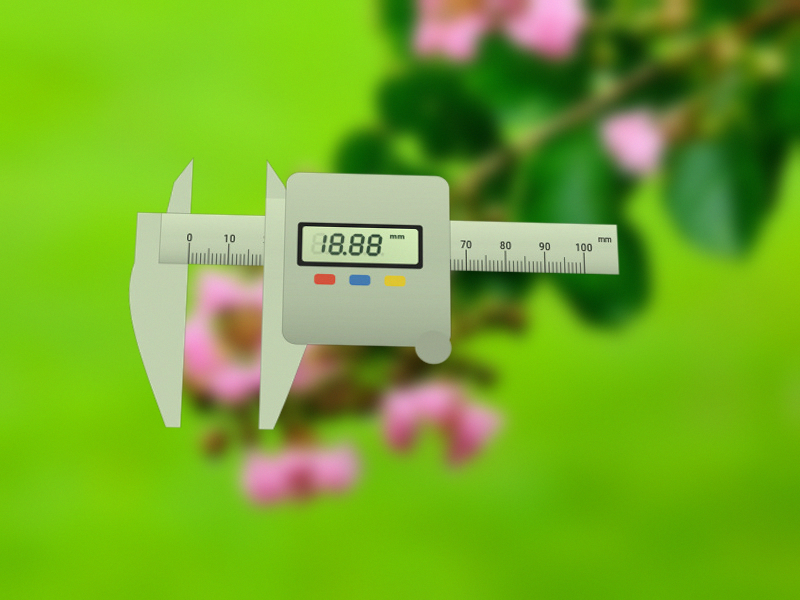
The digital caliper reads 18.88 mm
